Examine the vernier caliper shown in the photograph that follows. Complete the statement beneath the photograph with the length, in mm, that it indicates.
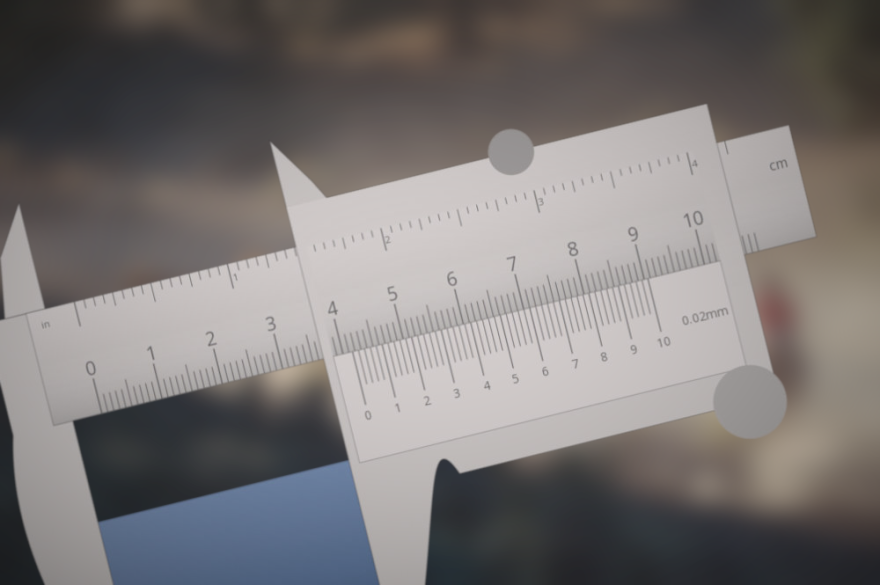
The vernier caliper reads 41.6 mm
